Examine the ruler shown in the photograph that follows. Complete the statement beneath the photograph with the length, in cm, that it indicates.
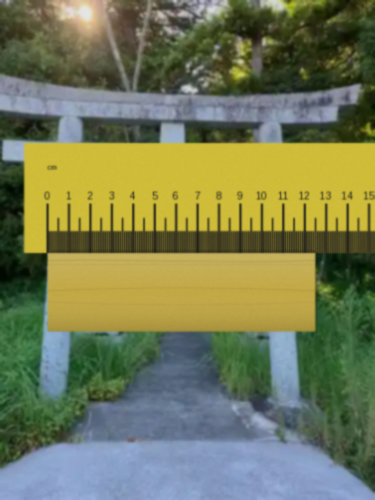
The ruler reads 12.5 cm
